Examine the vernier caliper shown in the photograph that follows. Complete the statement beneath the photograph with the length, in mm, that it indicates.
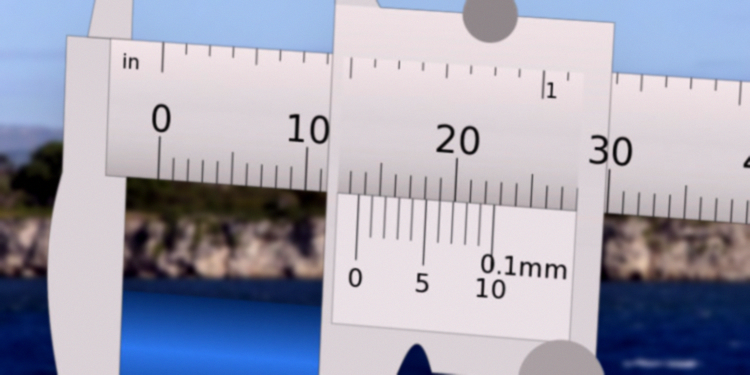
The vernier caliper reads 13.6 mm
